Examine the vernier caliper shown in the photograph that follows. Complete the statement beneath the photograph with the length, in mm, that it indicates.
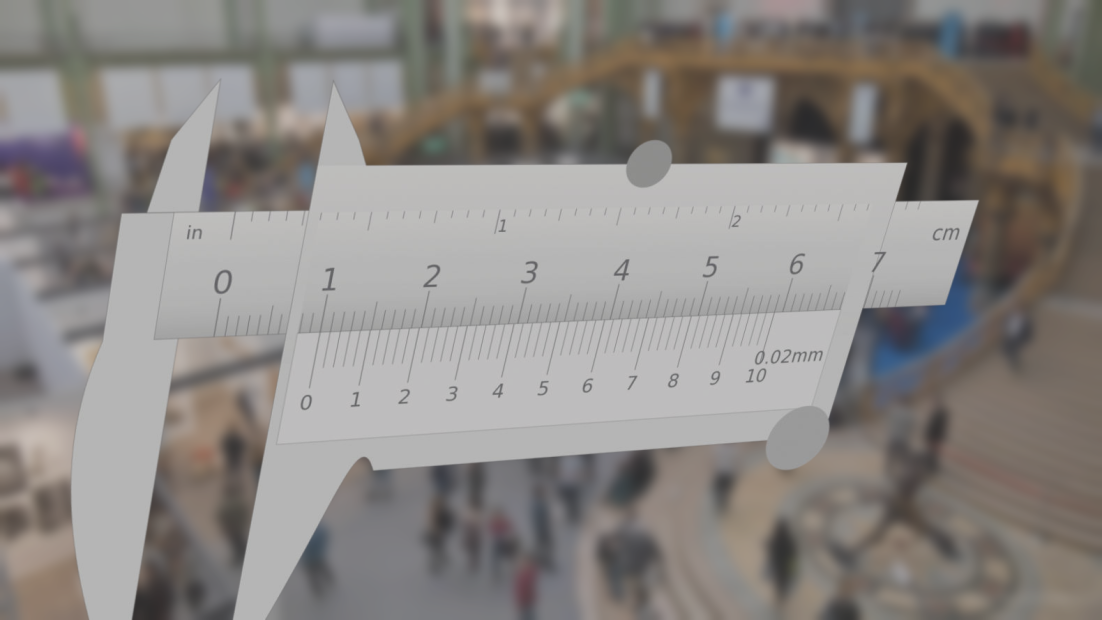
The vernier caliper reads 10.0 mm
